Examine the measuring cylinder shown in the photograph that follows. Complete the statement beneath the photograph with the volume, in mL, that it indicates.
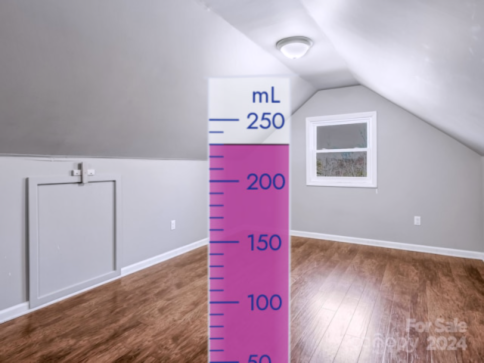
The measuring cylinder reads 230 mL
